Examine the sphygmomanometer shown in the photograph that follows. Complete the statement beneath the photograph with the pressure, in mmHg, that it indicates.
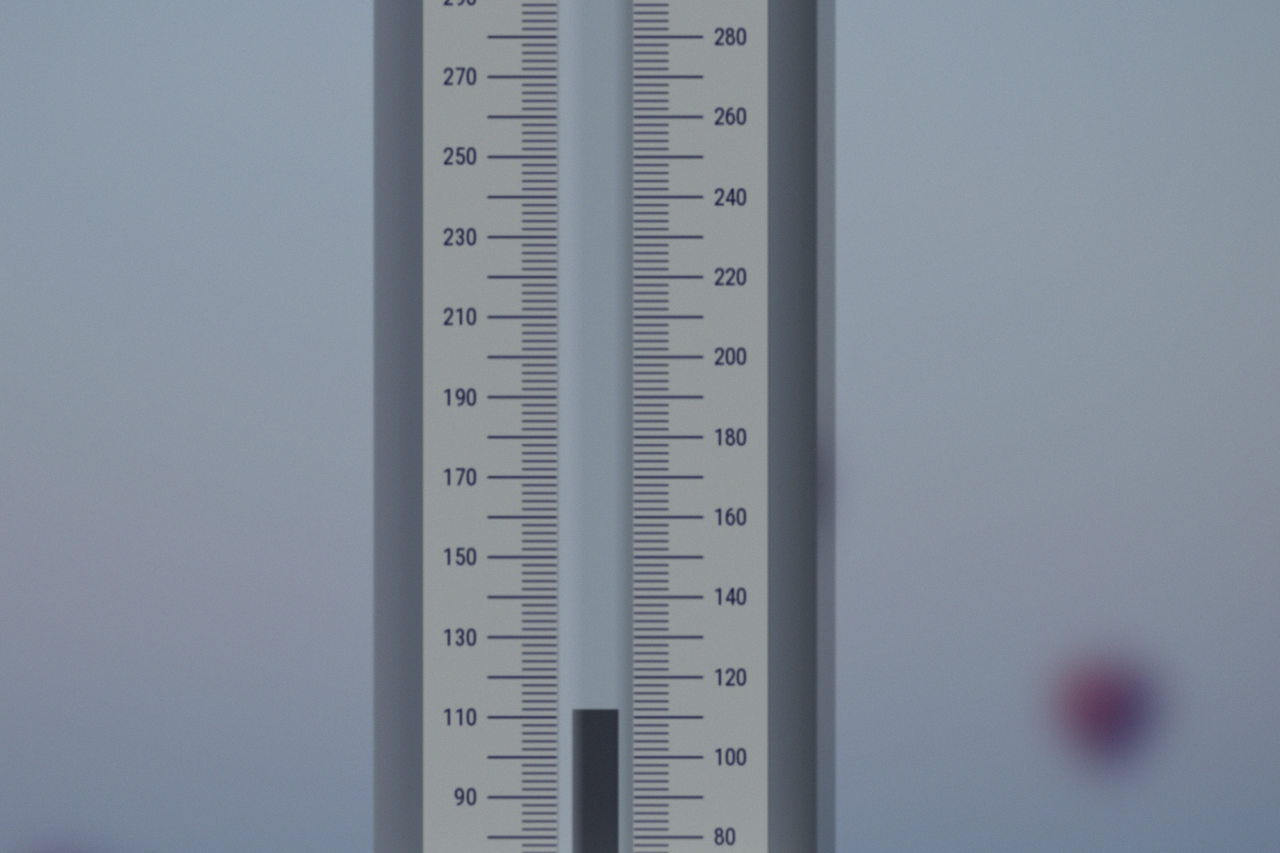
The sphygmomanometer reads 112 mmHg
